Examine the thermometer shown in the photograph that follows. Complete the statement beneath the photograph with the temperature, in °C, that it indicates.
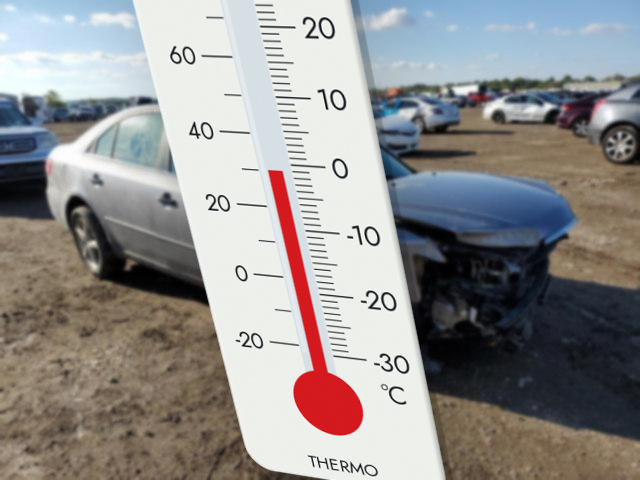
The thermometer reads -1 °C
